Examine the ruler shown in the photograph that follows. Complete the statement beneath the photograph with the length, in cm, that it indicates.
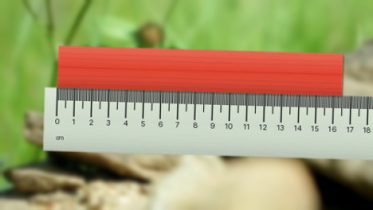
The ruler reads 16.5 cm
